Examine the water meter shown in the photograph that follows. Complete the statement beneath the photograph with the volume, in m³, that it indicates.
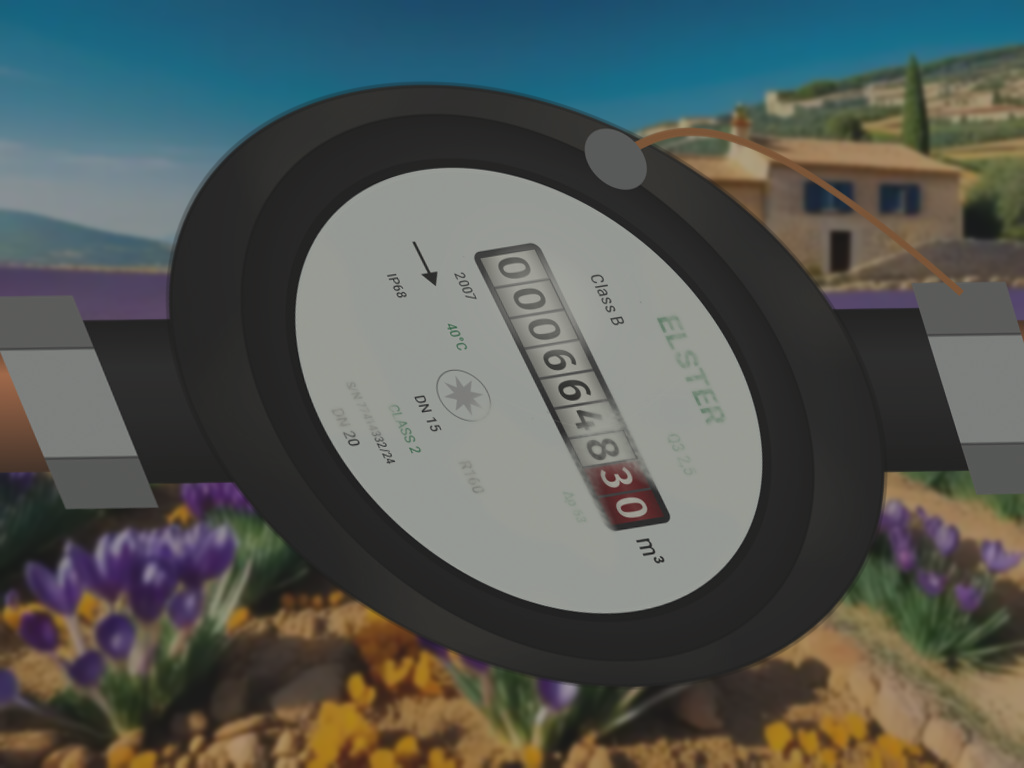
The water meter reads 6648.30 m³
